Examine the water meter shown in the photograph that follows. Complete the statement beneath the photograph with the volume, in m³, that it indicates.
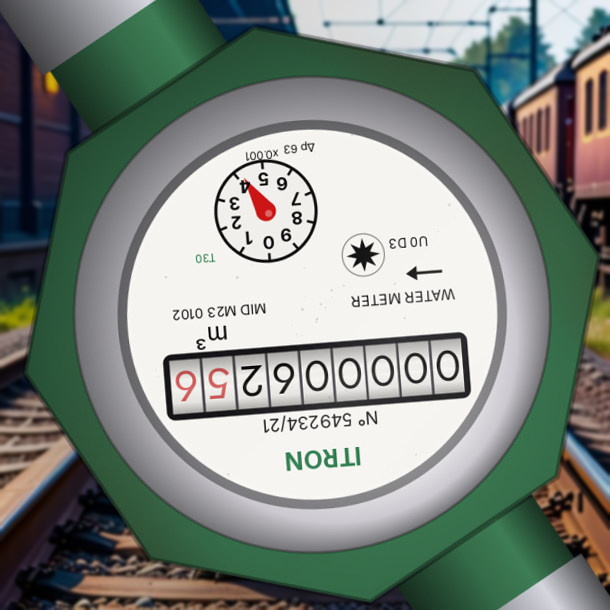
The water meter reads 62.564 m³
